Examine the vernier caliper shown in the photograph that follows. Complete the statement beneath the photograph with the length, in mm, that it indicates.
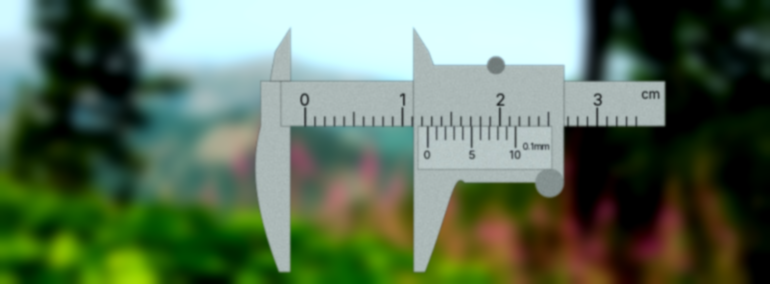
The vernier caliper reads 12.6 mm
